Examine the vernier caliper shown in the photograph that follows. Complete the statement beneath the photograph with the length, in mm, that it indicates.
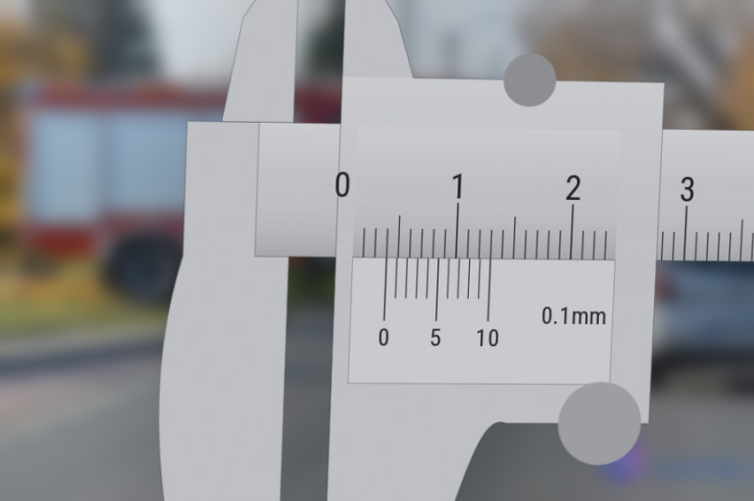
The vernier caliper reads 4.0 mm
